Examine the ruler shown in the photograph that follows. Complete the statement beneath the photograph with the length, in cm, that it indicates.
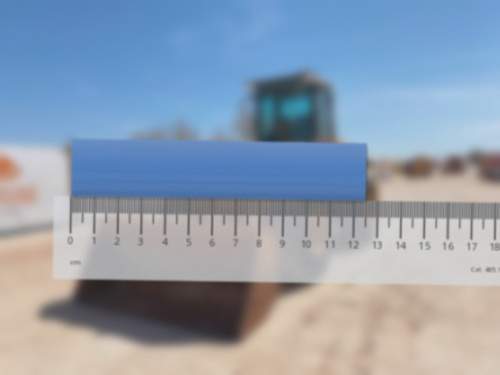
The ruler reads 12.5 cm
